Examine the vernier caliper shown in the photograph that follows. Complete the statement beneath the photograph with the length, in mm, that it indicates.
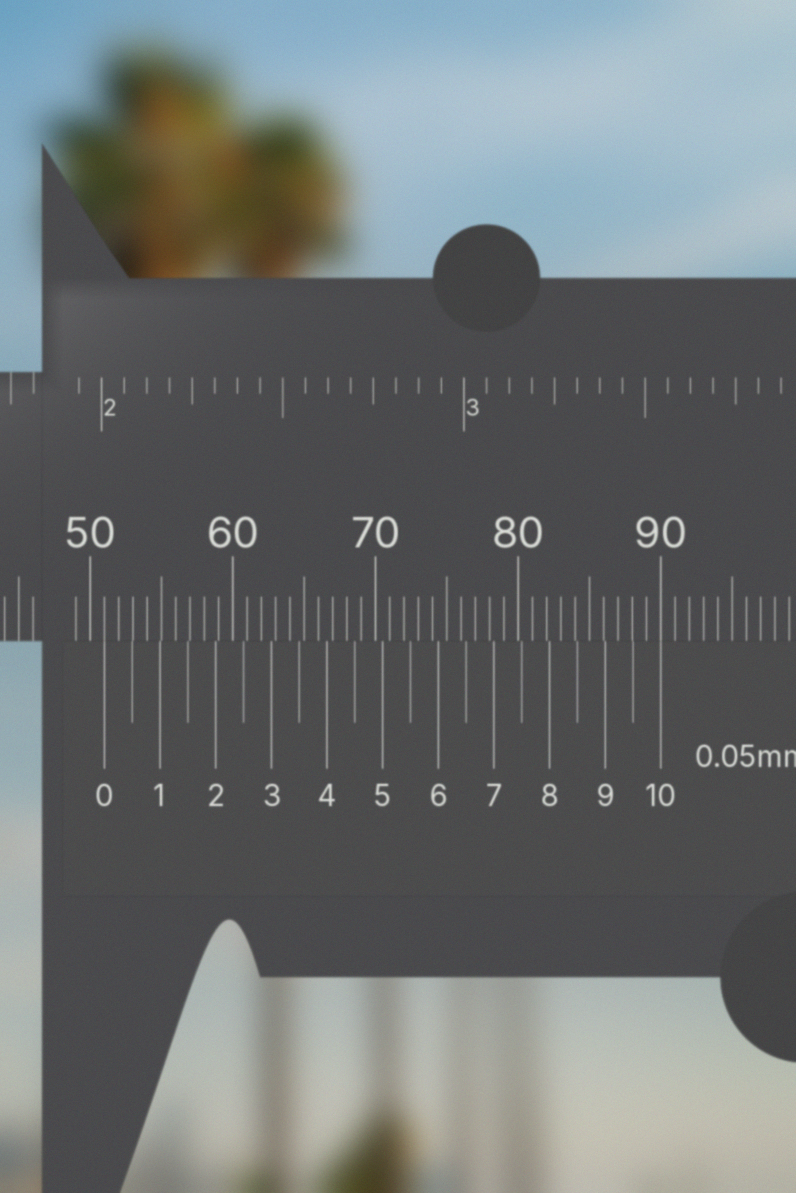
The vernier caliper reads 51.0 mm
